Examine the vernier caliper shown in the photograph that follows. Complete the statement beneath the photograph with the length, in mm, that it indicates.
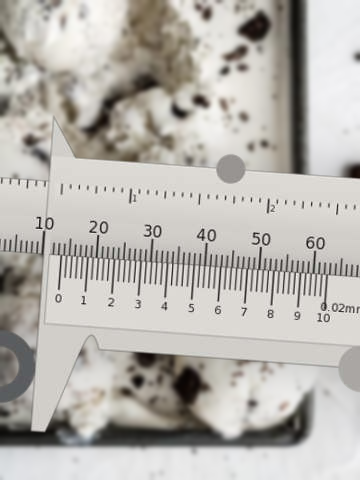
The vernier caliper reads 13.5 mm
